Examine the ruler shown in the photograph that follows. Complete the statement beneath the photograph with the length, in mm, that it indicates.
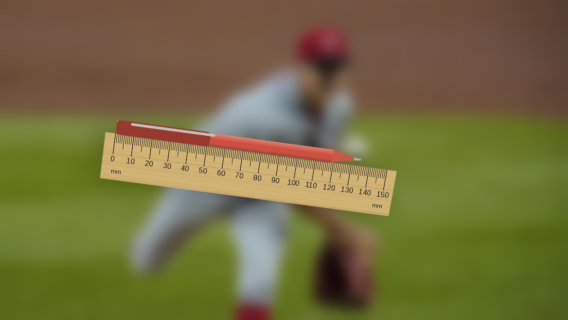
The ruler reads 135 mm
